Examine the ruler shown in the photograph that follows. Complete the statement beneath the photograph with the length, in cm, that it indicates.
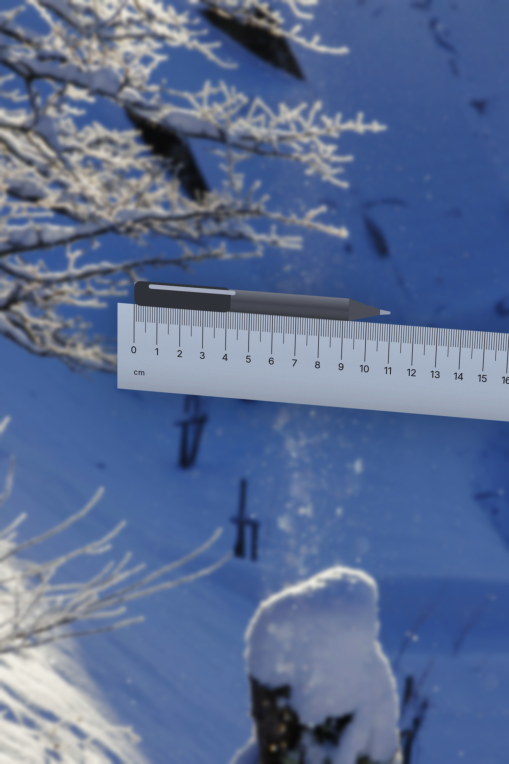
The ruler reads 11 cm
